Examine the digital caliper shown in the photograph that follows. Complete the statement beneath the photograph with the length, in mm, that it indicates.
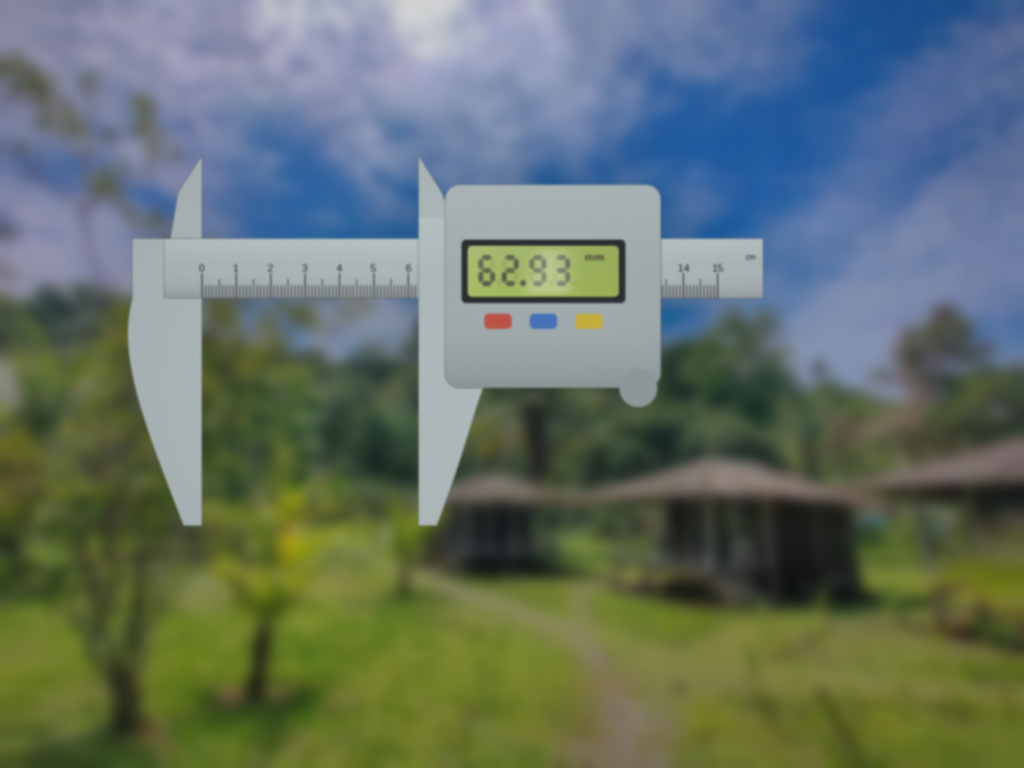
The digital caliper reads 62.93 mm
